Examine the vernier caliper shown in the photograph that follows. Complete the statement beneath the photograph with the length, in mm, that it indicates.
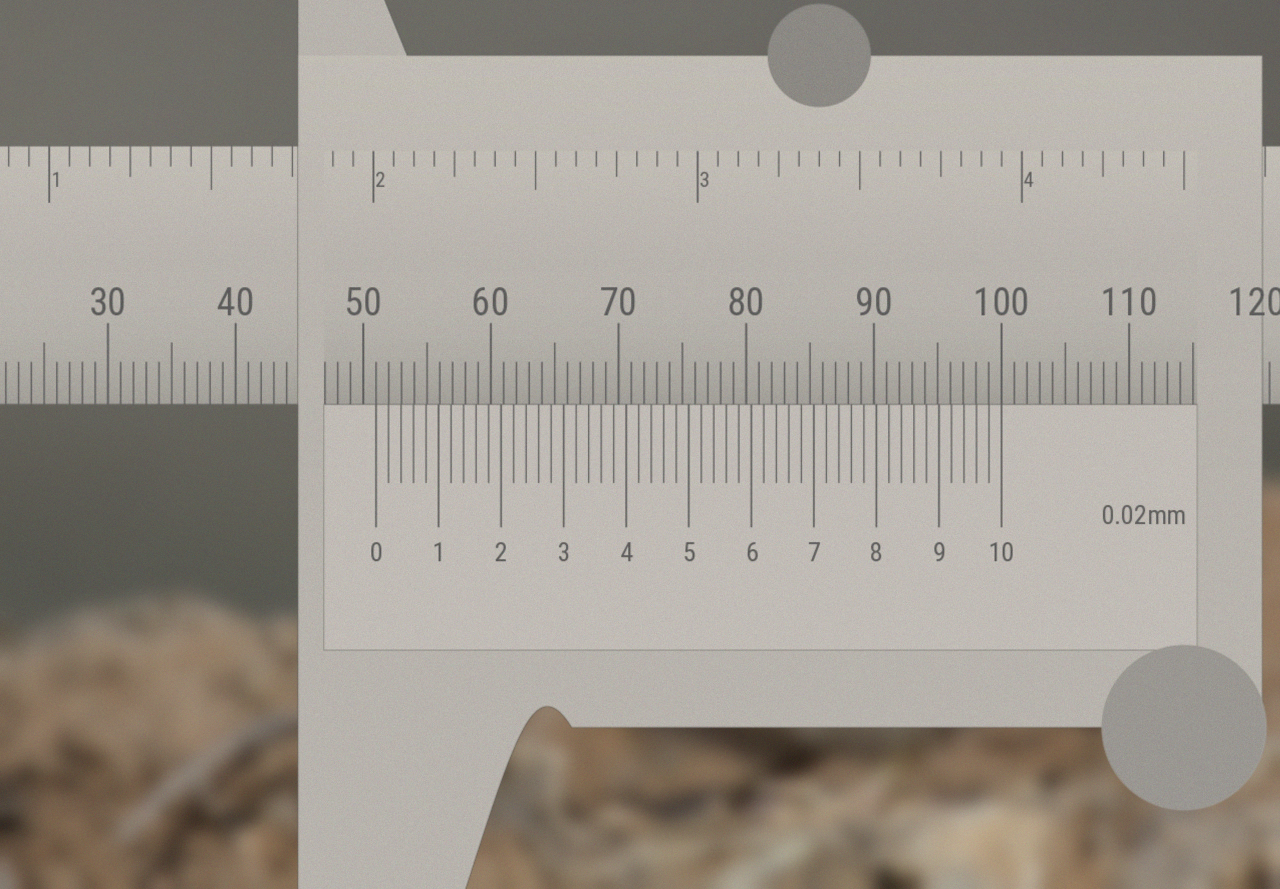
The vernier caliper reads 51.0 mm
